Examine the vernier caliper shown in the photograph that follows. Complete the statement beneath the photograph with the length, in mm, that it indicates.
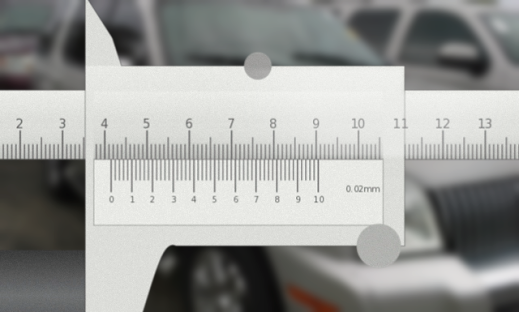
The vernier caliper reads 41.5 mm
